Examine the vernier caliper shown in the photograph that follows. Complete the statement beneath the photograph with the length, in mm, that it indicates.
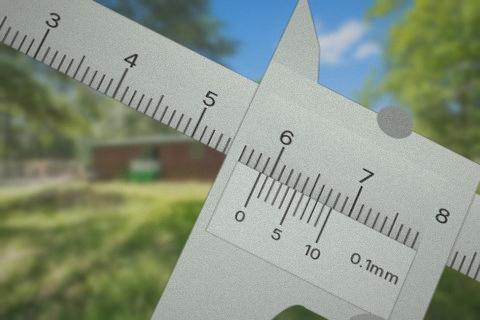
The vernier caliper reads 58.8 mm
